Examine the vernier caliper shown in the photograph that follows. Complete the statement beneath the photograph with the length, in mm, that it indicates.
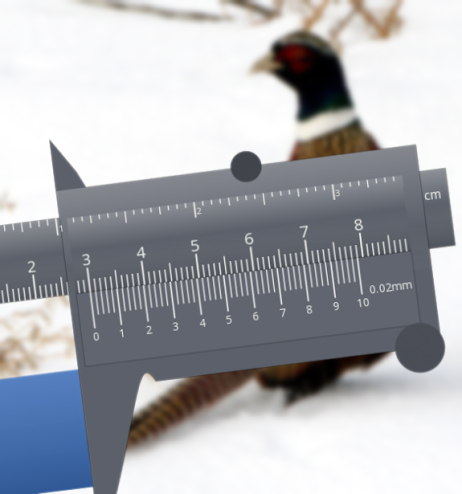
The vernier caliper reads 30.0 mm
